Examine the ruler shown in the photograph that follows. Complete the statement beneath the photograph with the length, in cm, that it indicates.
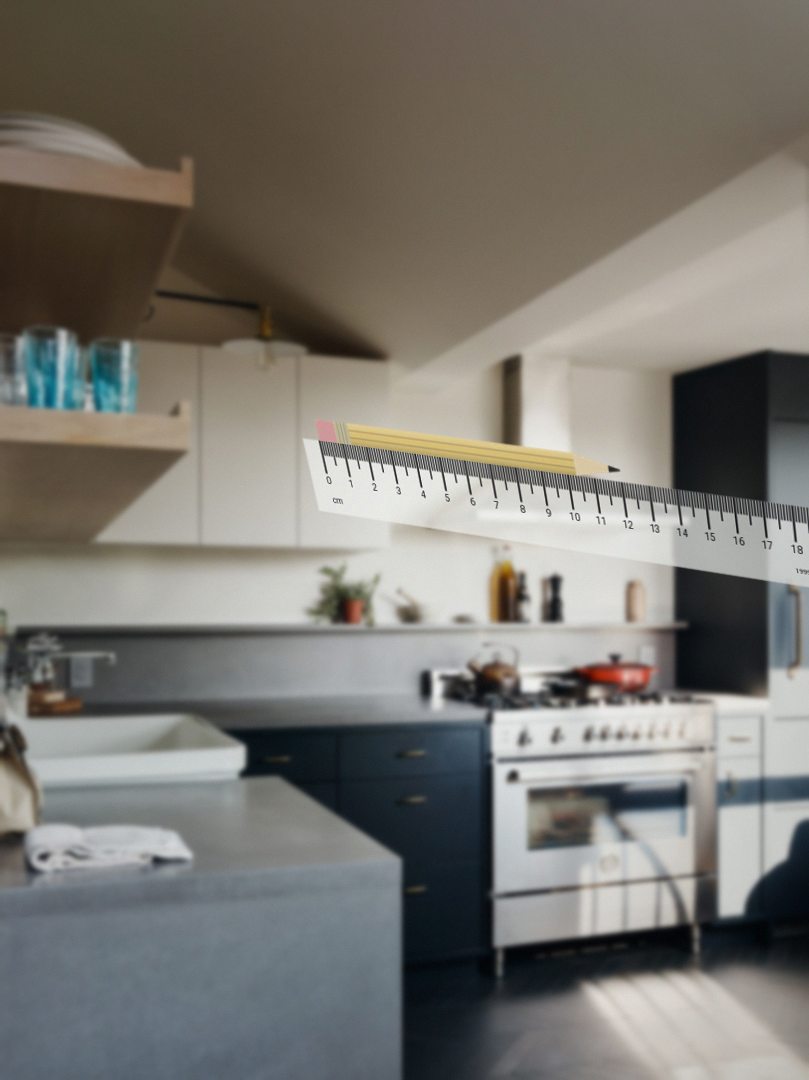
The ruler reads 12 cm
